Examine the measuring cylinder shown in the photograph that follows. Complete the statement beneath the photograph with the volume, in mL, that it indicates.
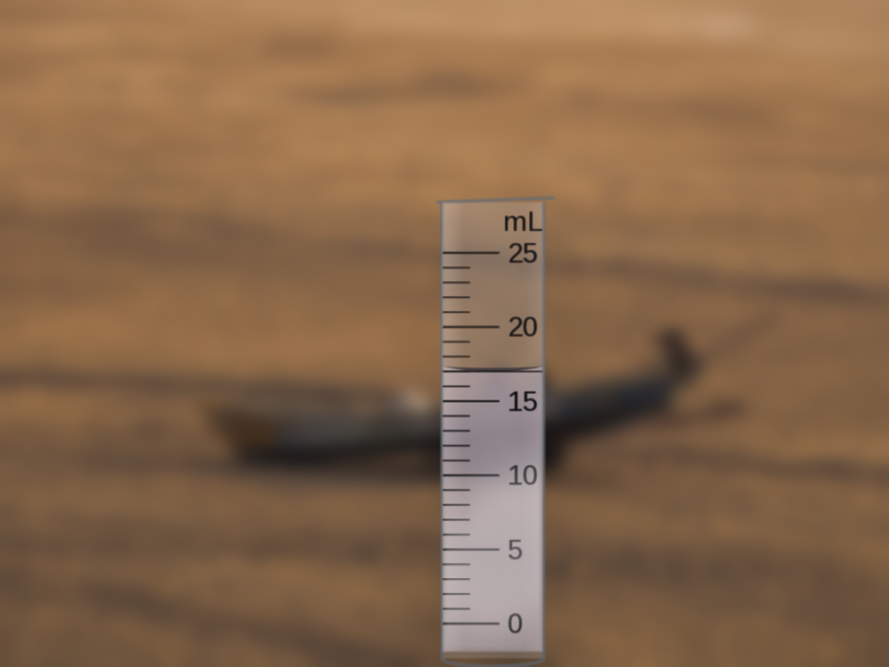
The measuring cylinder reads 17 mL
